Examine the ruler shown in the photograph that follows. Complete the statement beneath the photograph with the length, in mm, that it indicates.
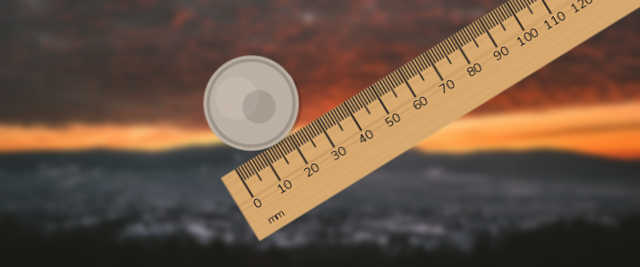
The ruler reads 30 mm
